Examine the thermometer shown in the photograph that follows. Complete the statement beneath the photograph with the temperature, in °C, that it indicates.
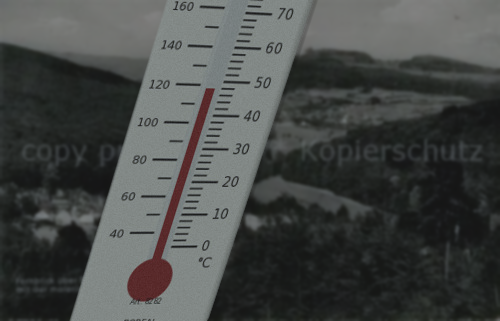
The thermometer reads 48 °C
